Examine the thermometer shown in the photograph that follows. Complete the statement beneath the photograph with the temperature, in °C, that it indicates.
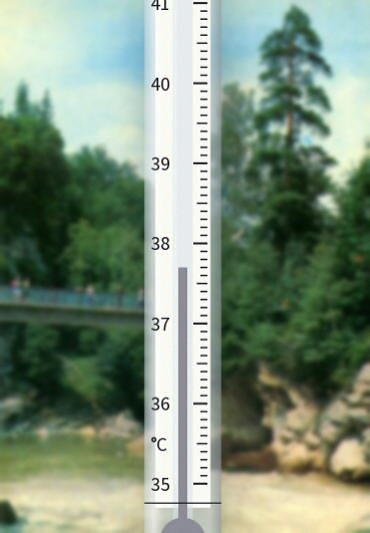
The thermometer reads 37.7 °C
